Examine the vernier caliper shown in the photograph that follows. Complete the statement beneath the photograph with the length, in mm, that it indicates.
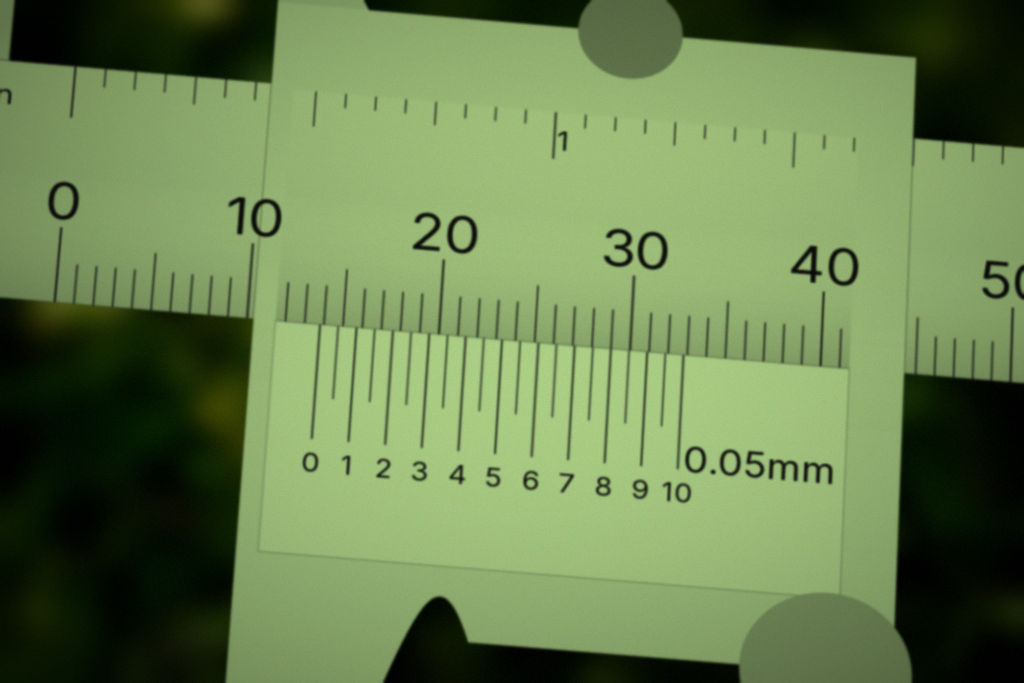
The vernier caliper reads 13.8 mm
